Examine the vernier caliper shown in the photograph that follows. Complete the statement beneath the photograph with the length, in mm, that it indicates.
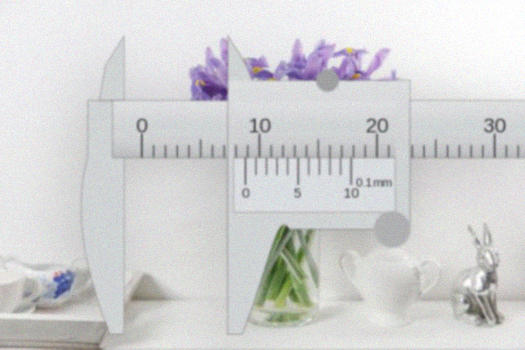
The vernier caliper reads 8.8 mm
